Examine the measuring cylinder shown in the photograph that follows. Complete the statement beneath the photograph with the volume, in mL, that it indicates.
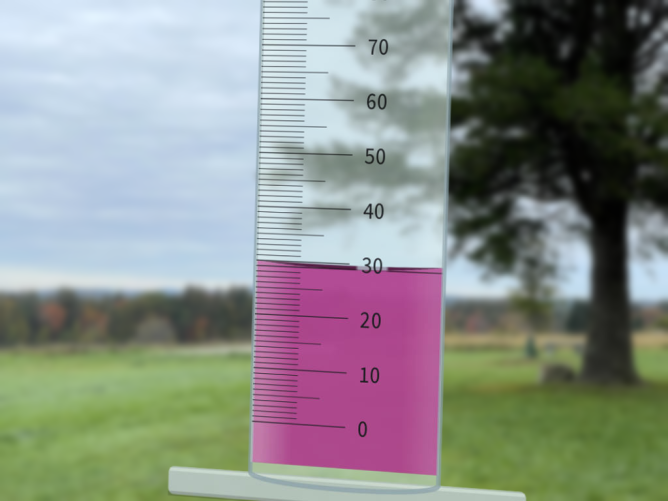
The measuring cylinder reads 29 mL
